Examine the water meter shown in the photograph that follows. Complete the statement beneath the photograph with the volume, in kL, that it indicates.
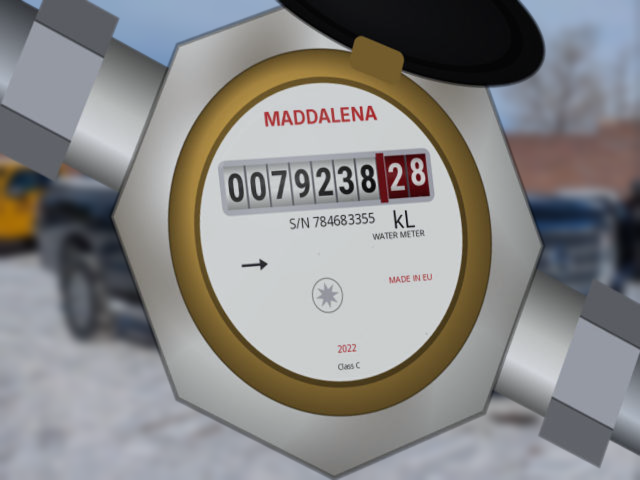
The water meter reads 79238.28 kL
